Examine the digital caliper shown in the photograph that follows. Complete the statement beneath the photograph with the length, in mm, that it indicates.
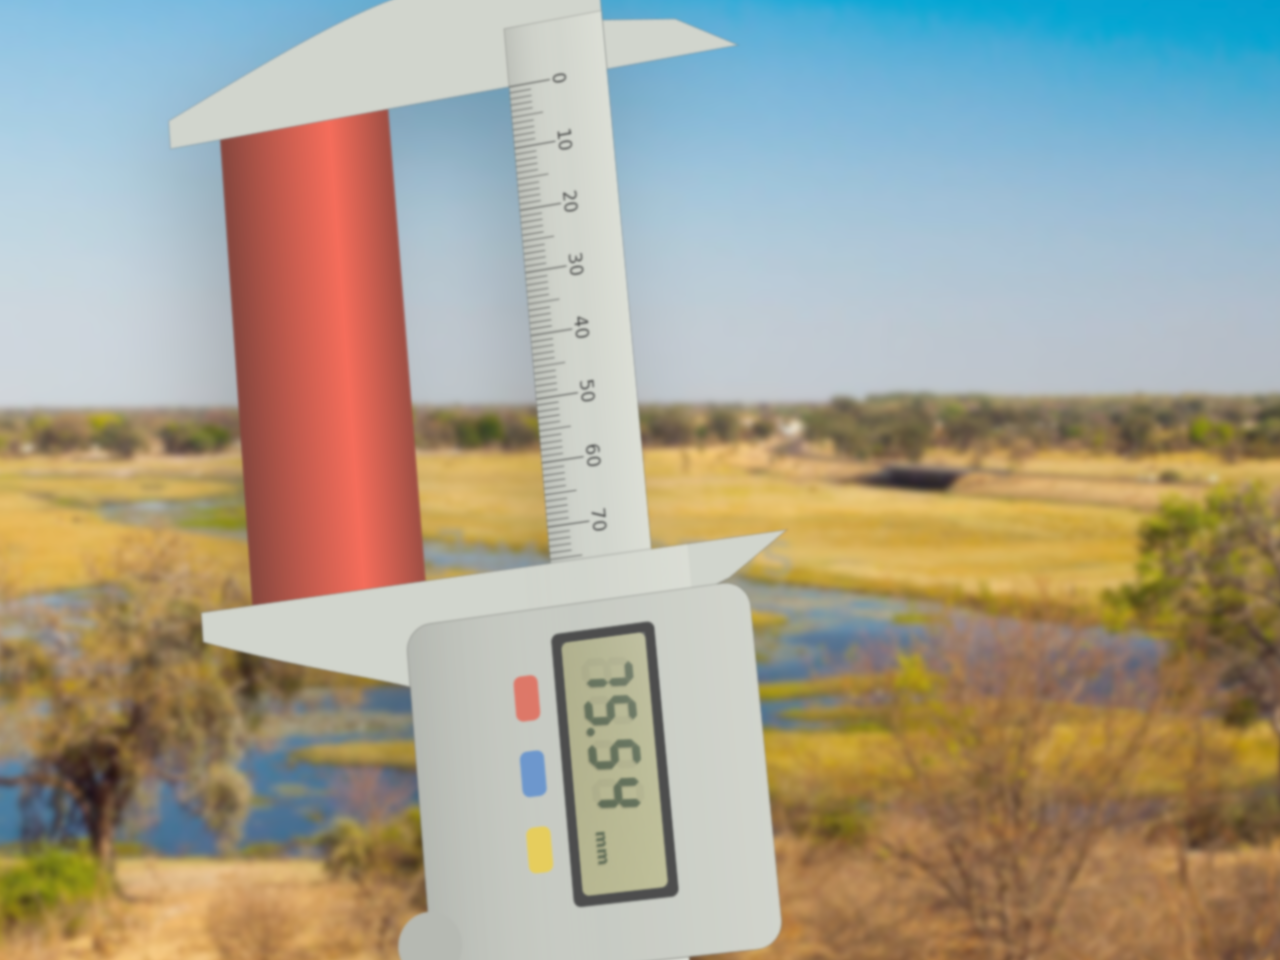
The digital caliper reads 75.54 mm
